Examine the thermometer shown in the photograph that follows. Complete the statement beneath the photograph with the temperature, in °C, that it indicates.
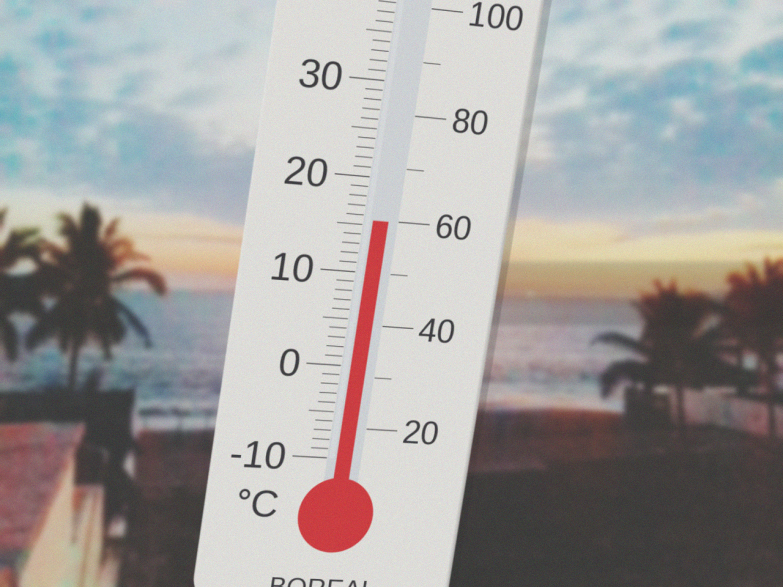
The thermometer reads 15.5 °C
